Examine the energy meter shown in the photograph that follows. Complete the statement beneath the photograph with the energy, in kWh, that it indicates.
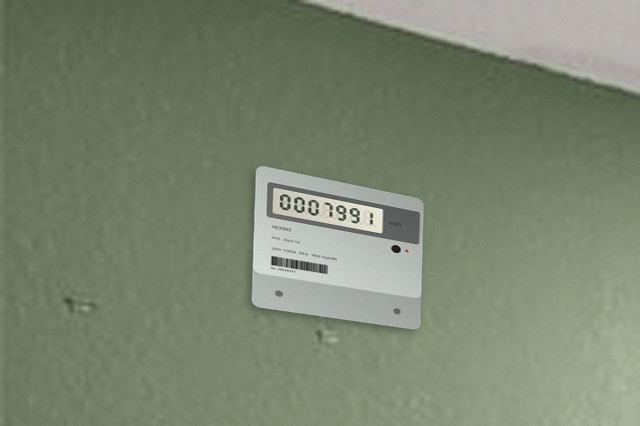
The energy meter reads 7991 kWh
